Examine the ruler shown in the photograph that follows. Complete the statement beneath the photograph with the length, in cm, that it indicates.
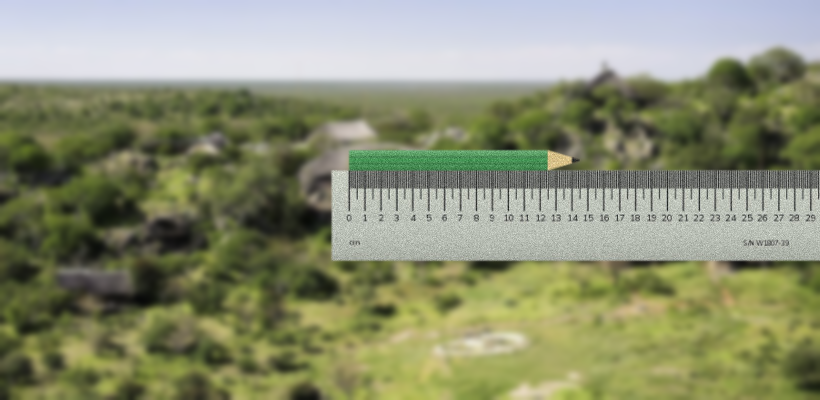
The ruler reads 14.5 cm
